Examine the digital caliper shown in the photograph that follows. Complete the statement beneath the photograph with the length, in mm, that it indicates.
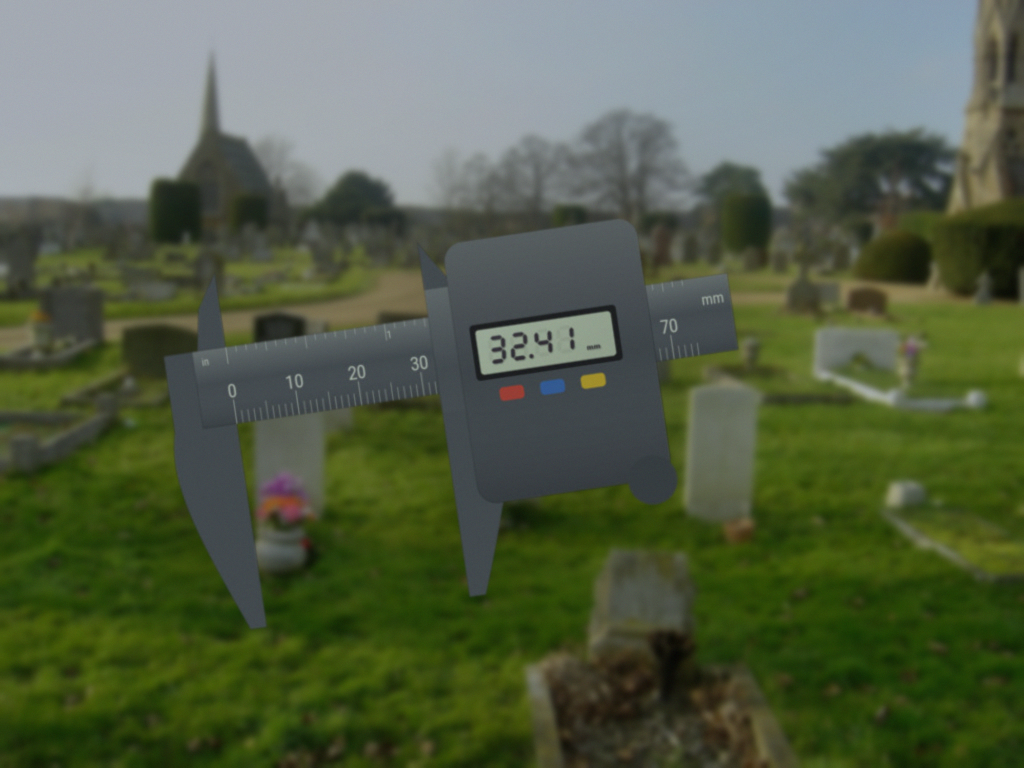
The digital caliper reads 32.41 mm
